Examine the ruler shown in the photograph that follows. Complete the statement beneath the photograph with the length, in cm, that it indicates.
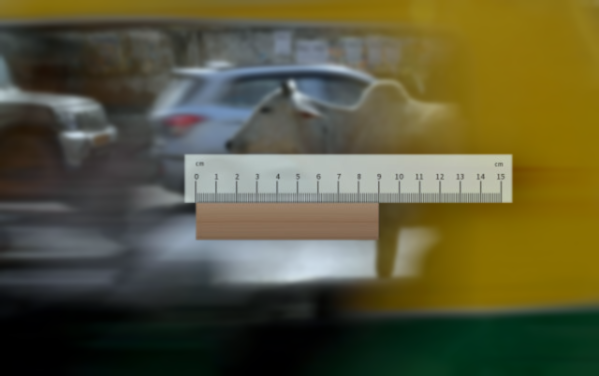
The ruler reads 9 cm
